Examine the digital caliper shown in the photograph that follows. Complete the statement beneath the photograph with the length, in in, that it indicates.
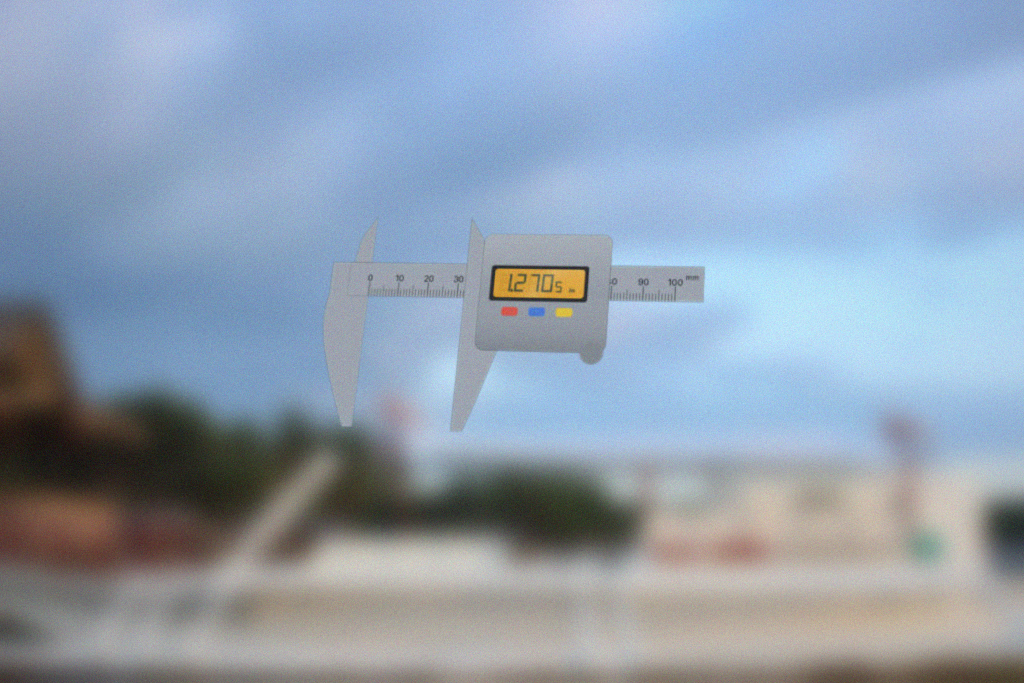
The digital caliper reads 1.2705 in
